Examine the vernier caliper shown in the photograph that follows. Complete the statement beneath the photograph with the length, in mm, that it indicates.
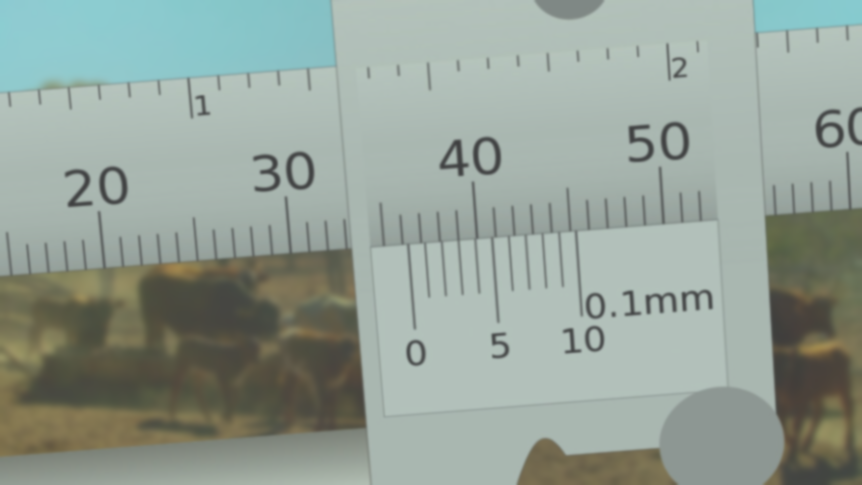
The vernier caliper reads 36.3 mm
